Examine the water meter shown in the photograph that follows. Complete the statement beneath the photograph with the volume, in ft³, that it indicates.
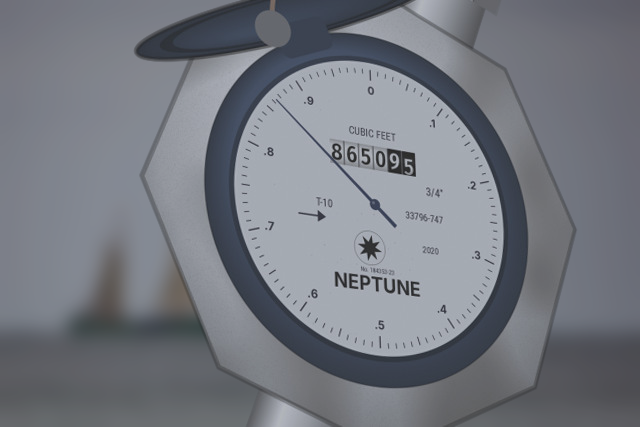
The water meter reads 865094.86 ft³
